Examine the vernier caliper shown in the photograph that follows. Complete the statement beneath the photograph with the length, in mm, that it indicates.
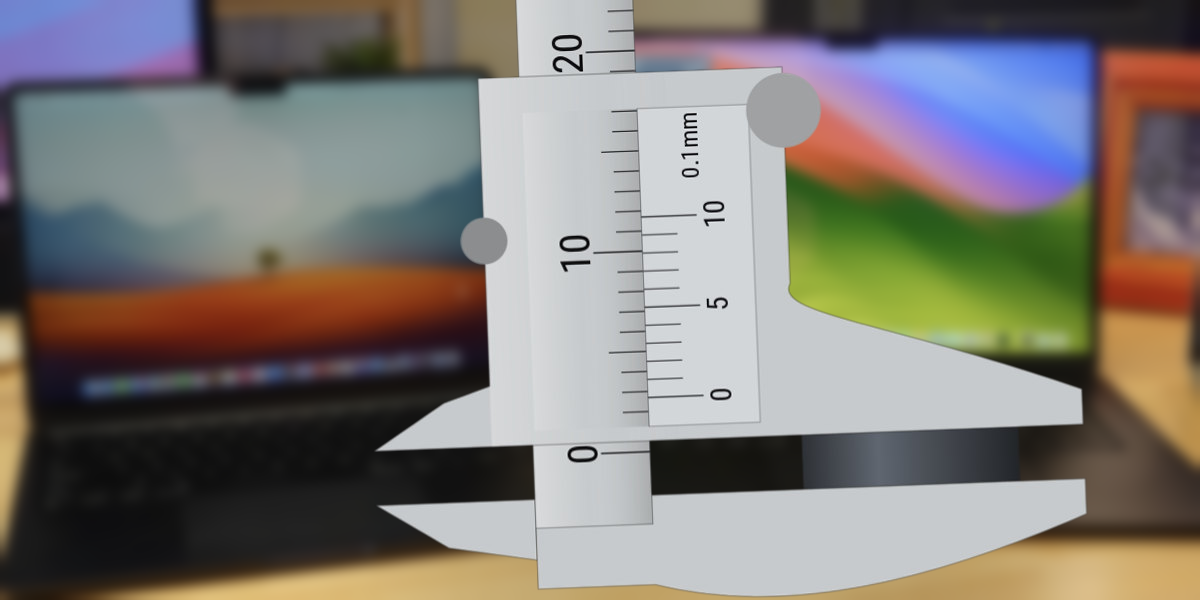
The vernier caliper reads 2.7 mm
